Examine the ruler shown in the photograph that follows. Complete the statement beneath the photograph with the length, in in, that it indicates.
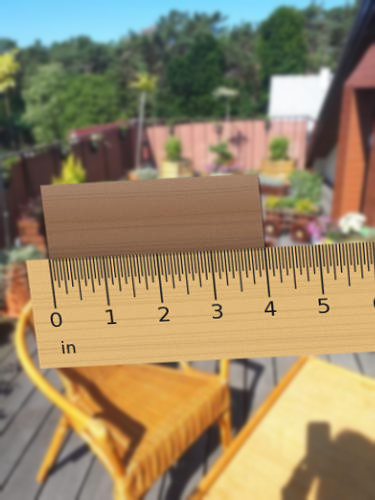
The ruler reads 4 in
